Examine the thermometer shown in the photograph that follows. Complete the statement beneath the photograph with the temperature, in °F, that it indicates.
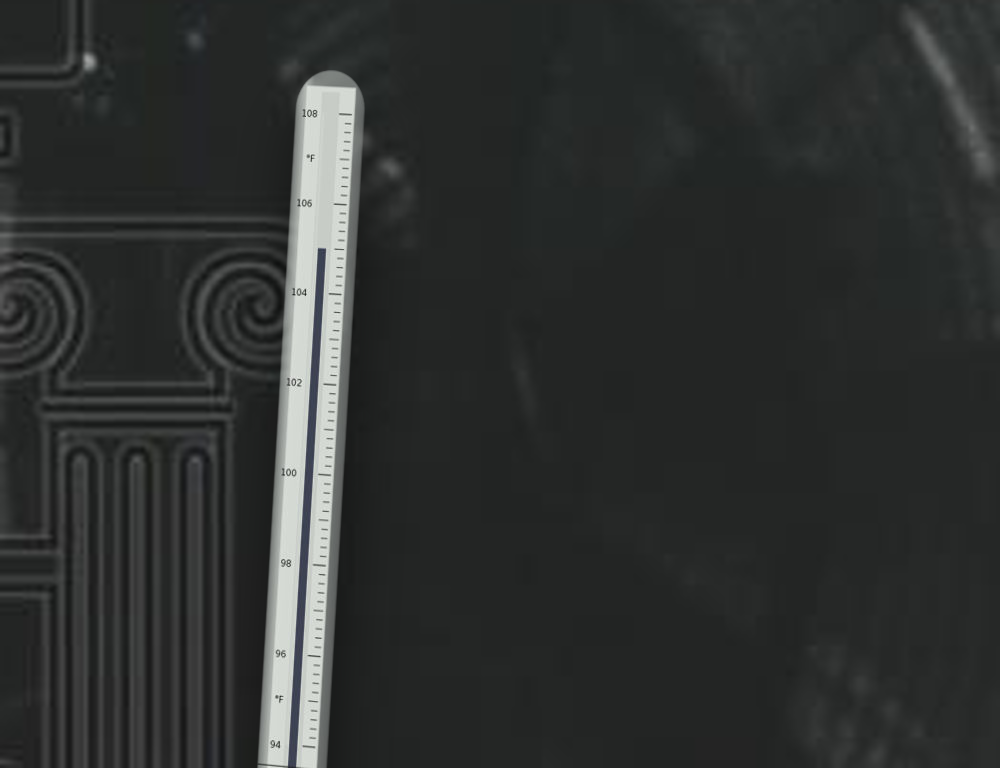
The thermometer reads 105 °F
